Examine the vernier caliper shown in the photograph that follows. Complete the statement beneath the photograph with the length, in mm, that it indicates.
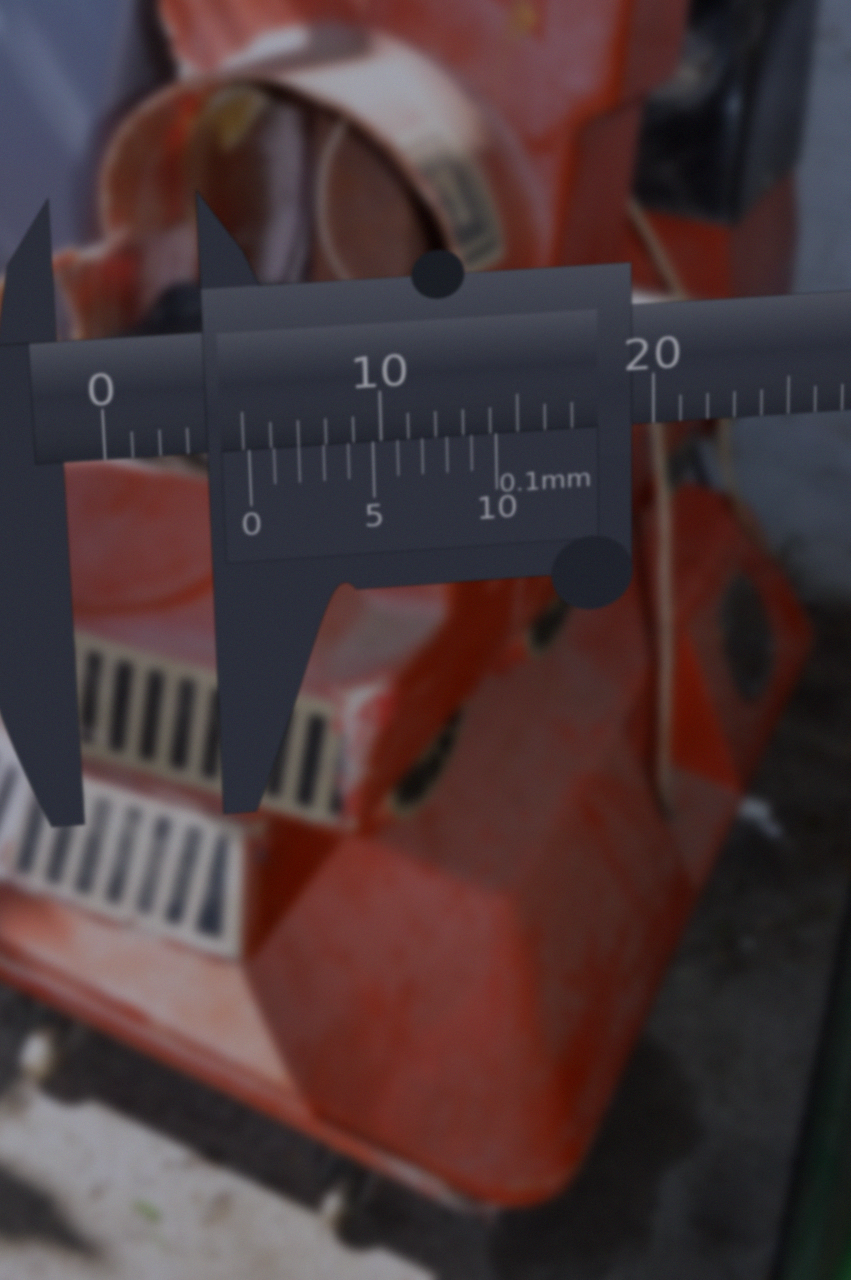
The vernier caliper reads 5.2 mm
